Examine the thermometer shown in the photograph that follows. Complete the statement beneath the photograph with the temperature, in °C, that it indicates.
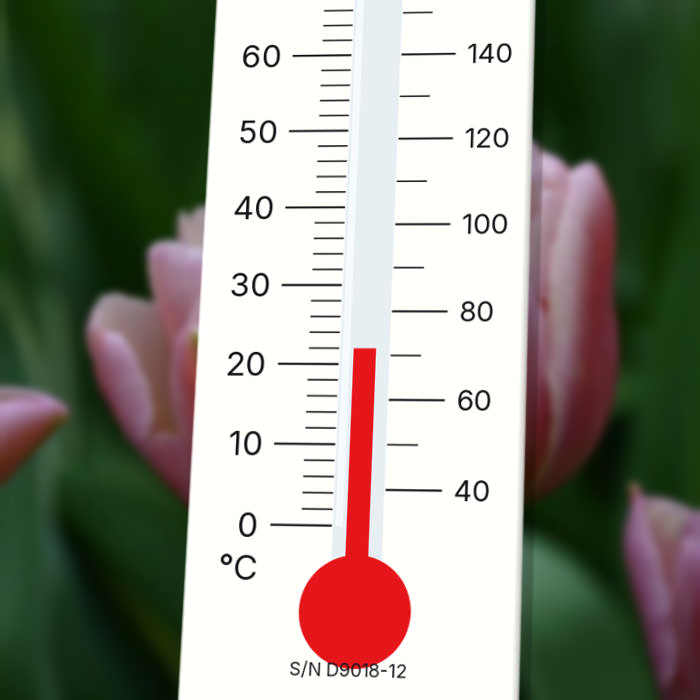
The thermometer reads 22 °C
